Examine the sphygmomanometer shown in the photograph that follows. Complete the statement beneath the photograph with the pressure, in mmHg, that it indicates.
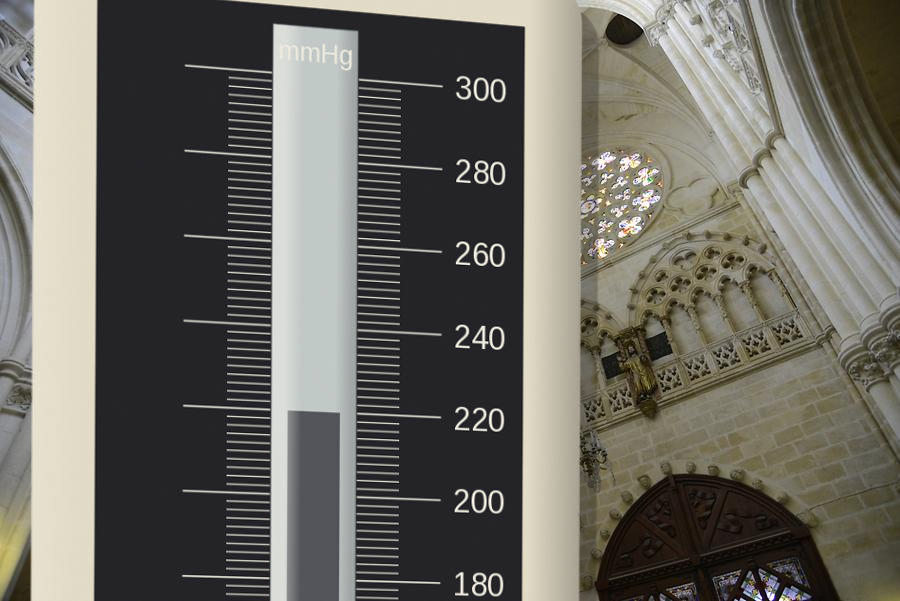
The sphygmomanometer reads 220 mmHg
